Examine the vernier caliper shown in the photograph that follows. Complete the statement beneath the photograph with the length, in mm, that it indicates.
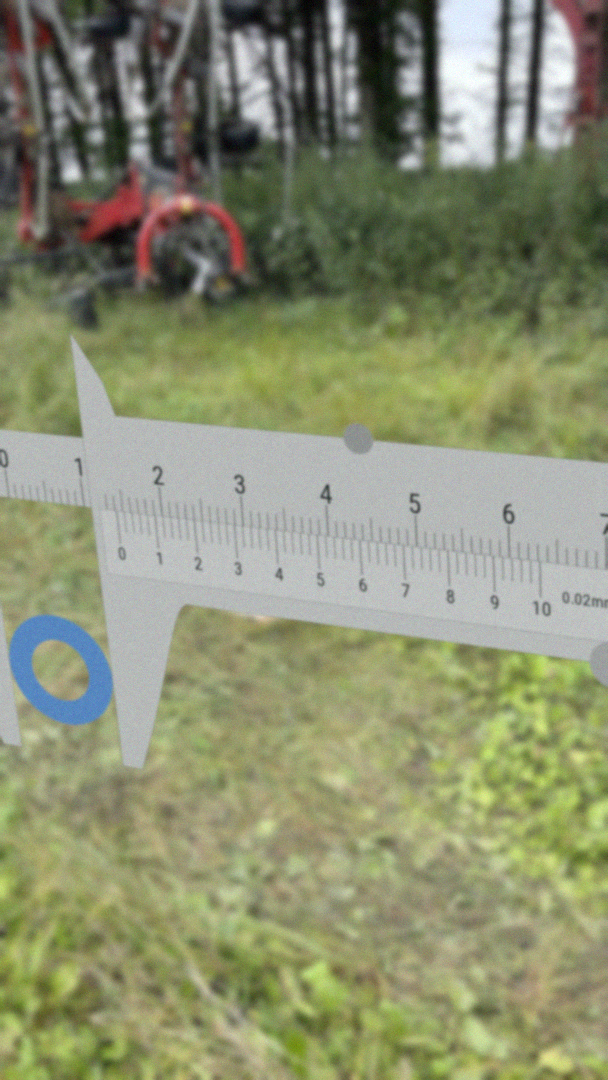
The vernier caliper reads 14.2 mm
